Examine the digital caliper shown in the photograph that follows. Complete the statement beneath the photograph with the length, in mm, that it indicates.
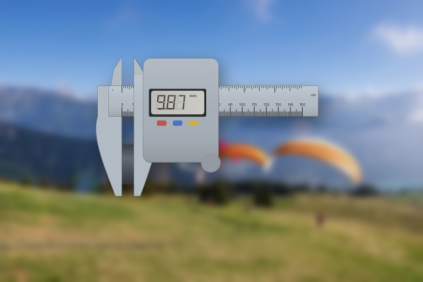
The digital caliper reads 9.87 mm
